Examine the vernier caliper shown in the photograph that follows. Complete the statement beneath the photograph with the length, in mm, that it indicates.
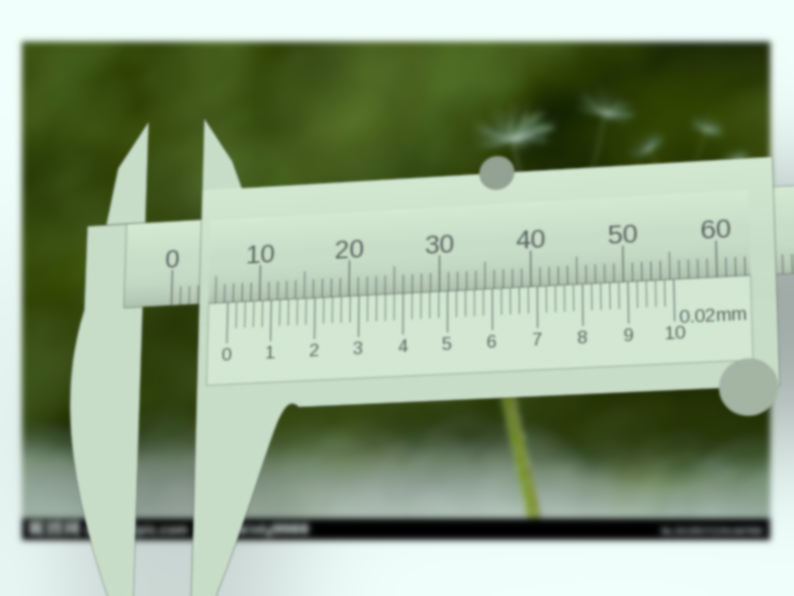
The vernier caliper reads 6.4 mm
